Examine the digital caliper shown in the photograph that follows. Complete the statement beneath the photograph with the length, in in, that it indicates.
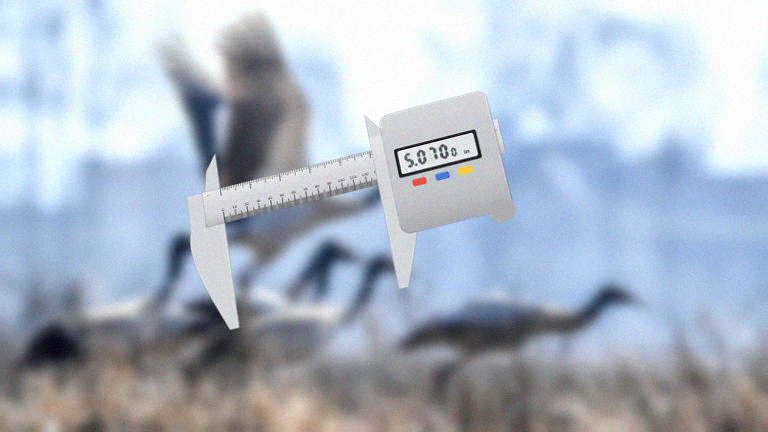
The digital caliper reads 5.0700 in
